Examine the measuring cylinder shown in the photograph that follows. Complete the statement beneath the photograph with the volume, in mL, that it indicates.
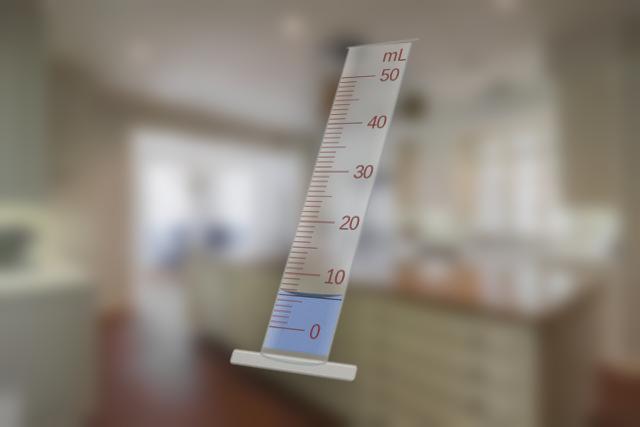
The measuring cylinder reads 6 mL
